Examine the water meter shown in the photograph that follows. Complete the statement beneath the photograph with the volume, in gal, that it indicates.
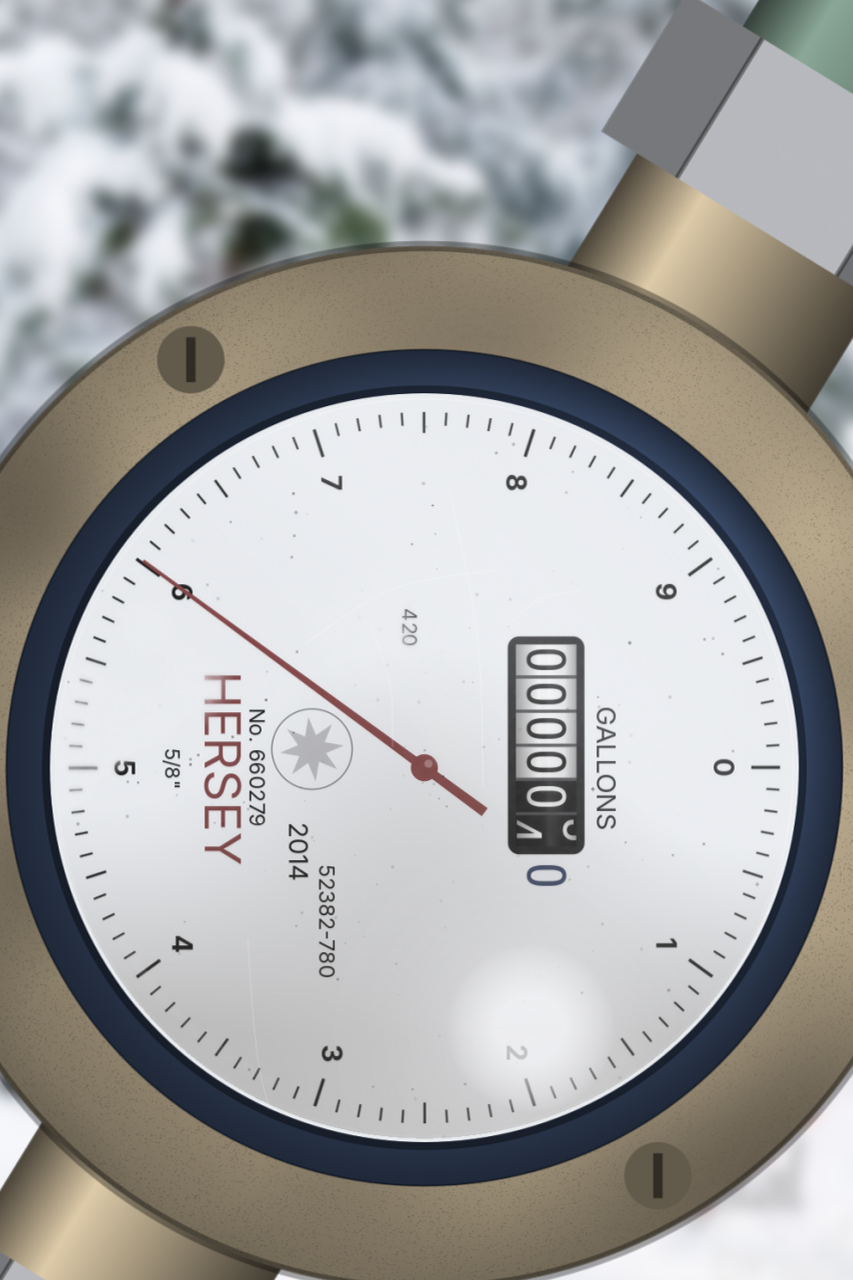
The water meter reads 36.0 gal
